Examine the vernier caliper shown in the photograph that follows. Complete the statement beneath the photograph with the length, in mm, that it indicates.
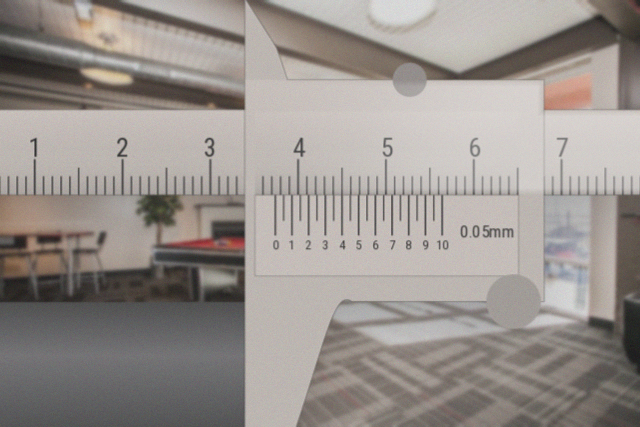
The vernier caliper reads 37.4 mm
